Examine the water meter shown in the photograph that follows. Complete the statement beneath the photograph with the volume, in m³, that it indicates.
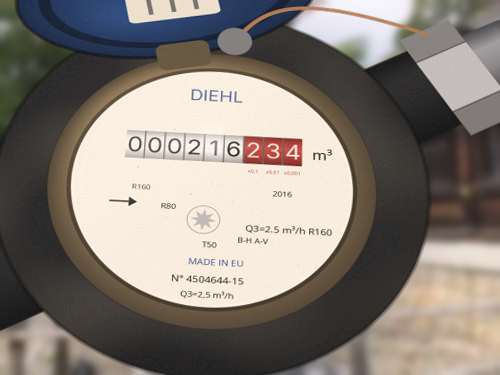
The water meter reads 216.234 m³
